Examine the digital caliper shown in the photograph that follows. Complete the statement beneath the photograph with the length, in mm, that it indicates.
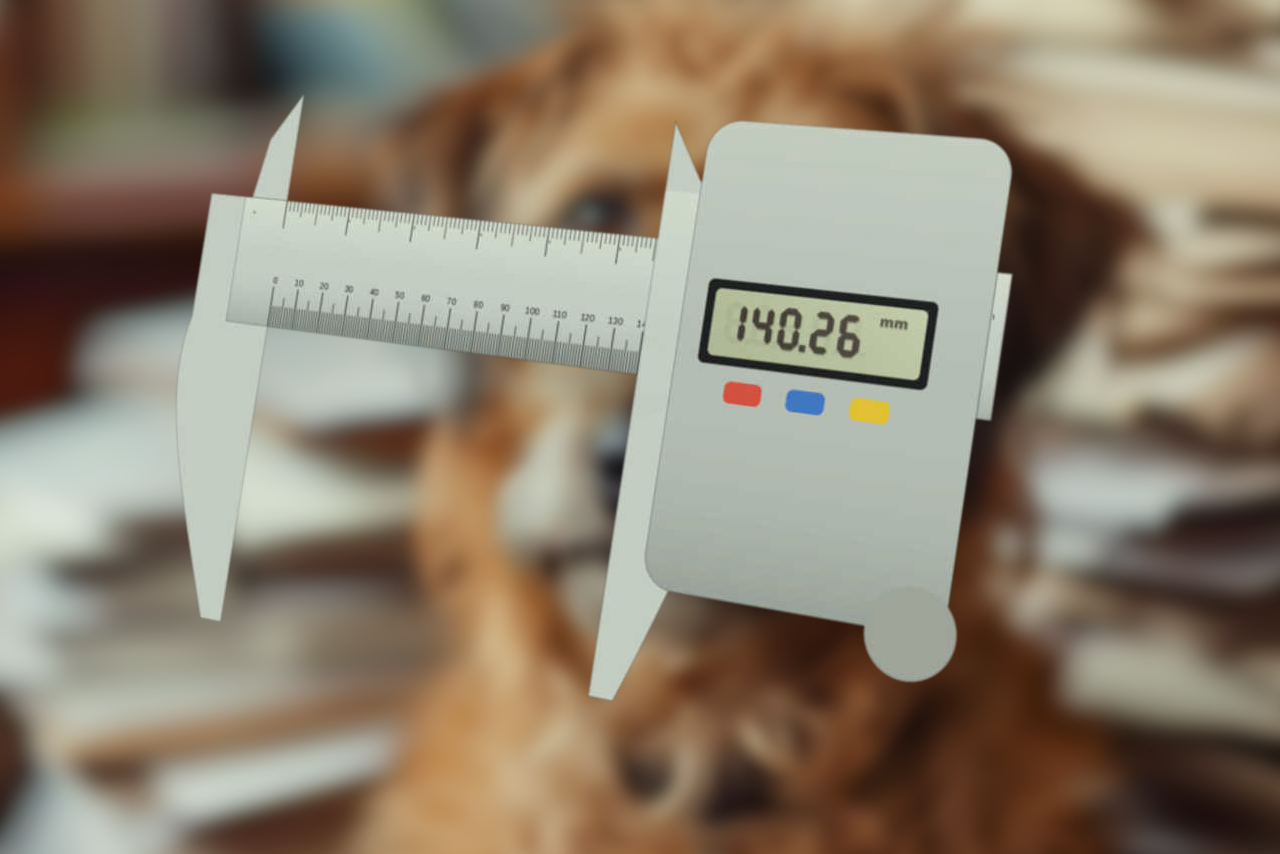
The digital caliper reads 140.26 mm
